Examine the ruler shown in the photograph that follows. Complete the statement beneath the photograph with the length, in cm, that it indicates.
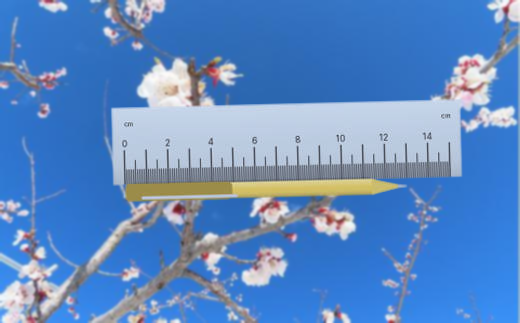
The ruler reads 13 cm
